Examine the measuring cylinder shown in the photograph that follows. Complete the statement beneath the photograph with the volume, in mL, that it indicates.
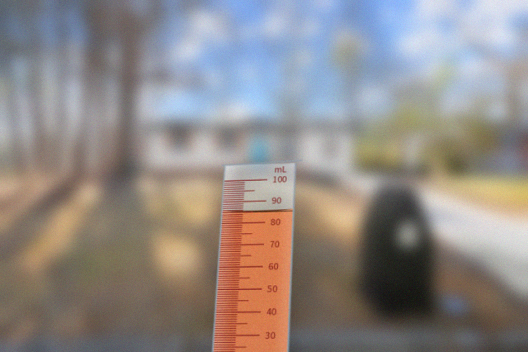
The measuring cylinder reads 85 mL
